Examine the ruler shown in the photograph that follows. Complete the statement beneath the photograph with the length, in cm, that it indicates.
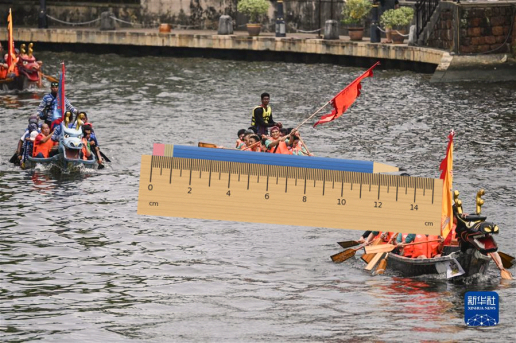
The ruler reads 13.5 cm
